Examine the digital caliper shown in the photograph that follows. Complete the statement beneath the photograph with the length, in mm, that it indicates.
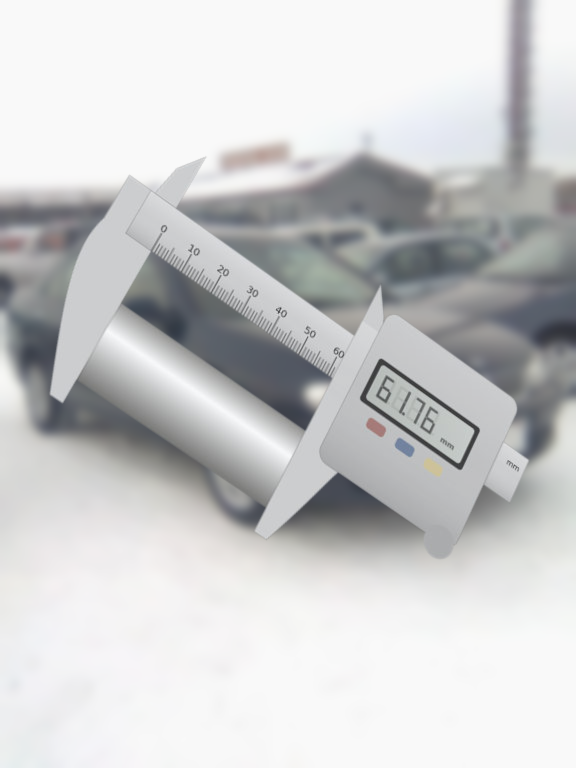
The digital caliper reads 61.76 mm
